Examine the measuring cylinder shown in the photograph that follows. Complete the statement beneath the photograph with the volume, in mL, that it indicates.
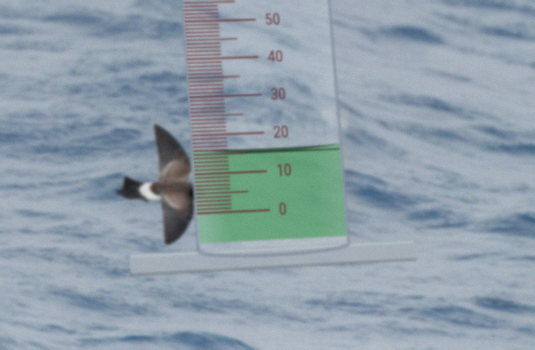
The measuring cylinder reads 15 mL
